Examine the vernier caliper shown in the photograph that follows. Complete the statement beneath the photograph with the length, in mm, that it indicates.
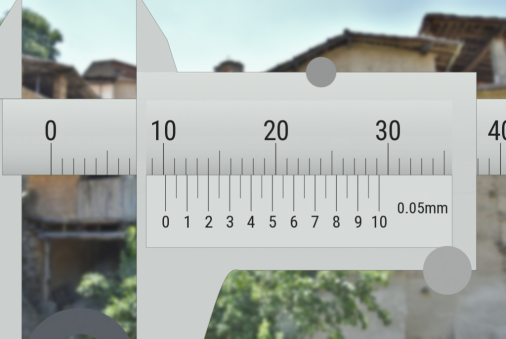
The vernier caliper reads 10.2 mm
